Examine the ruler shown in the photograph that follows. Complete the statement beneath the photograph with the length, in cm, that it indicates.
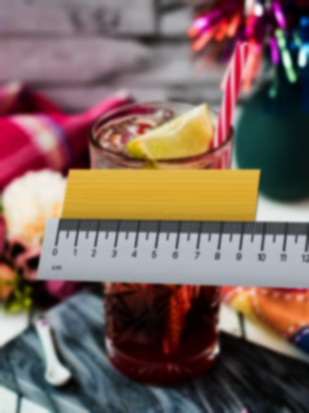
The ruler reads 9.5 cm
